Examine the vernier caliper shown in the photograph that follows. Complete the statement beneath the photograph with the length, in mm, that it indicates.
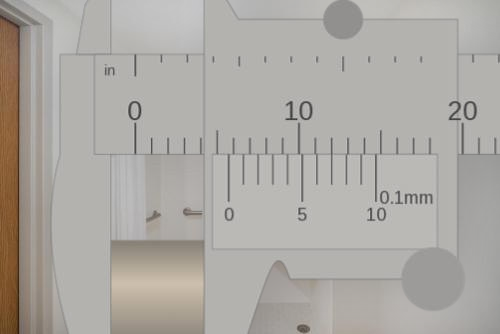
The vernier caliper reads 5.7 mm
